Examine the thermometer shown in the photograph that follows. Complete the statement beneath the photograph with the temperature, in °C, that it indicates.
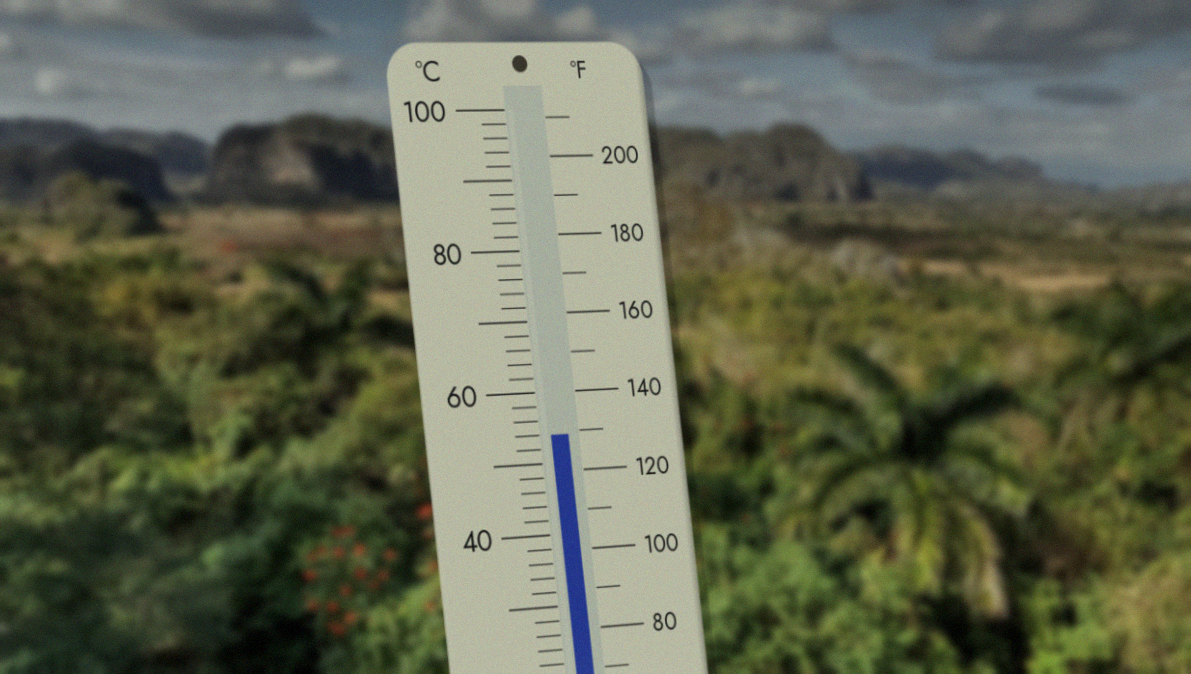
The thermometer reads 54 °C
